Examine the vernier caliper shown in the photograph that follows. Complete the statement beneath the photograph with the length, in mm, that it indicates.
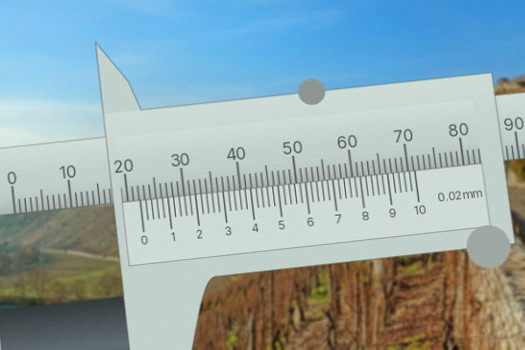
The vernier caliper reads 22.2 mm
